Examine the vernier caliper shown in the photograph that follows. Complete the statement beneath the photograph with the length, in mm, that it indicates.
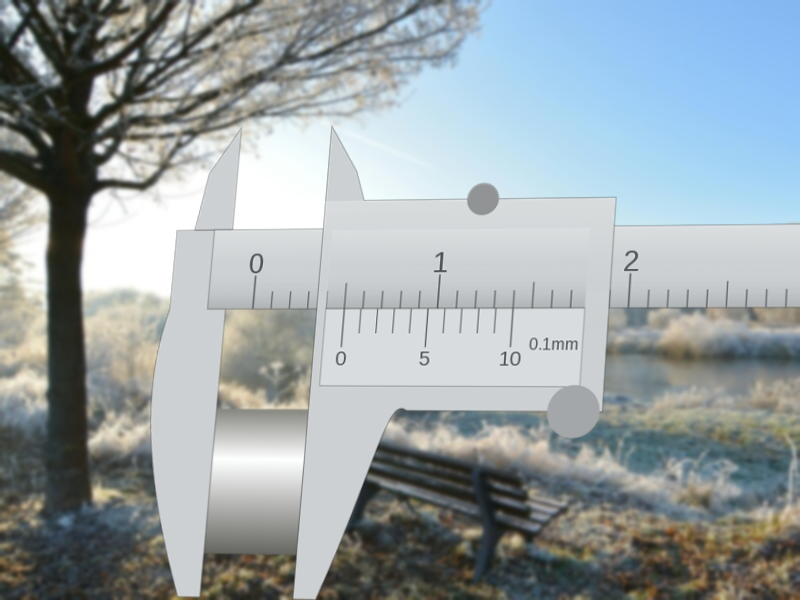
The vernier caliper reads 5.0 mm
